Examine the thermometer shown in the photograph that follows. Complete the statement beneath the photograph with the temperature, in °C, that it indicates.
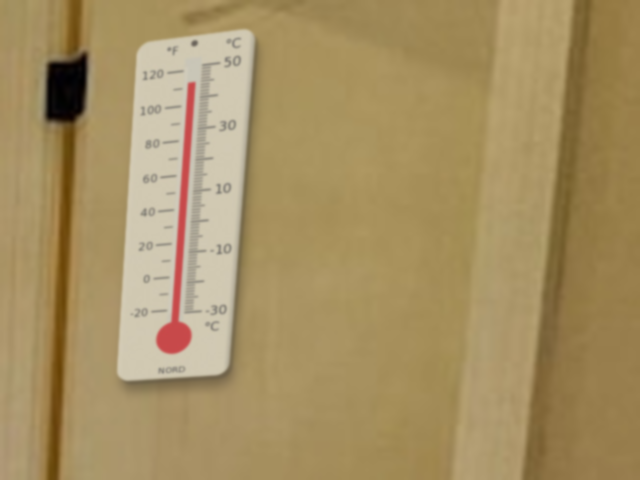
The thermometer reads 45 °C
